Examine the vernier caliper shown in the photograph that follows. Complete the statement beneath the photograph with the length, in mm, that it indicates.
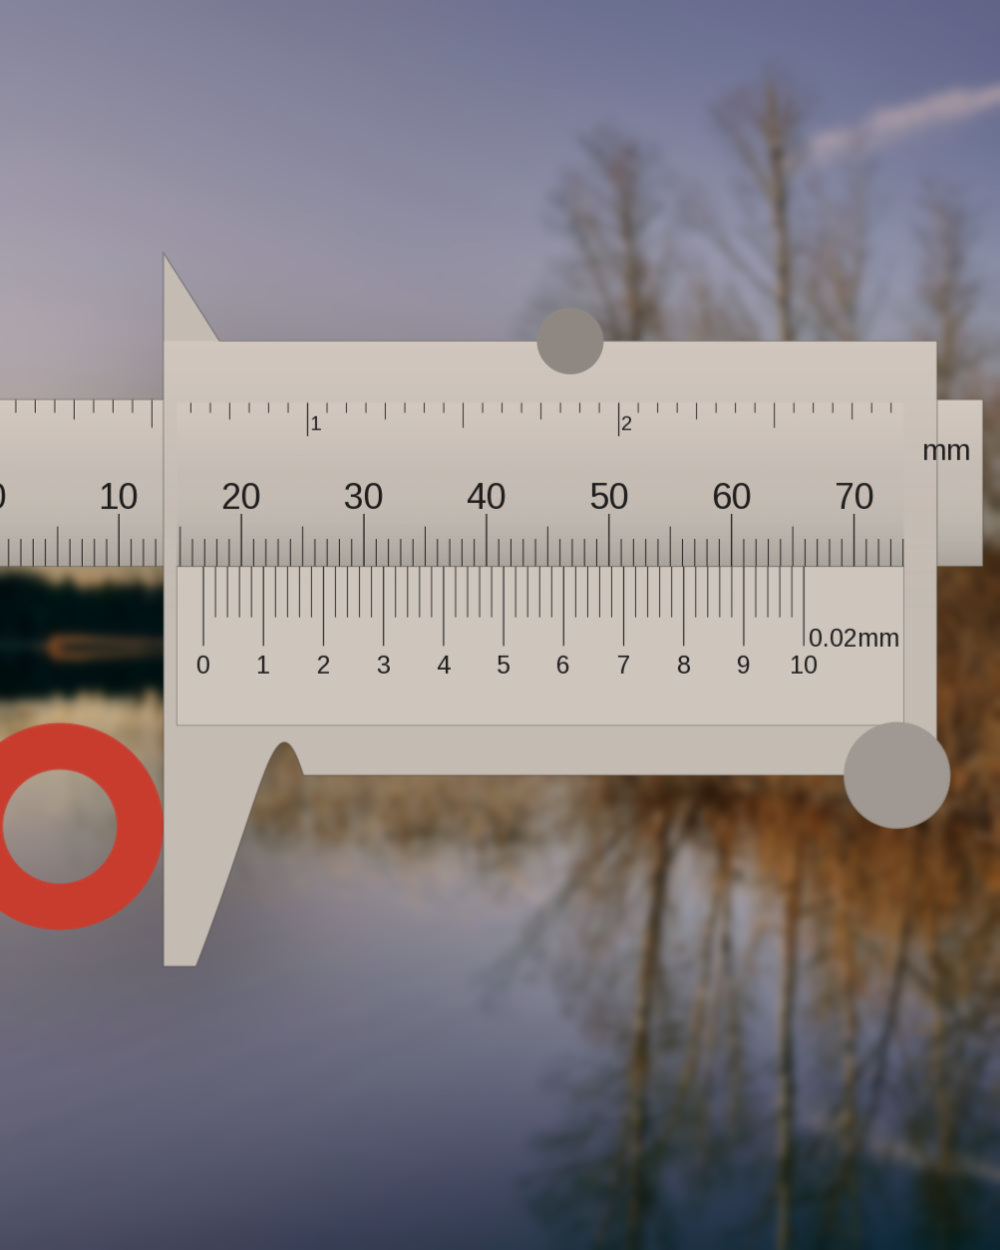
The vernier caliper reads 16.9 mm
